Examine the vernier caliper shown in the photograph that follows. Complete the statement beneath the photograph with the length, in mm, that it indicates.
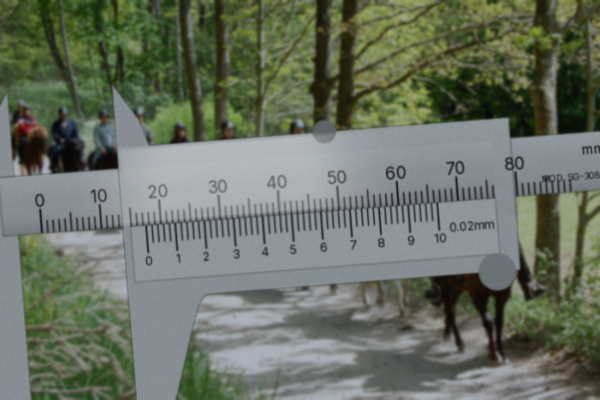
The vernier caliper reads 17.5 mm
